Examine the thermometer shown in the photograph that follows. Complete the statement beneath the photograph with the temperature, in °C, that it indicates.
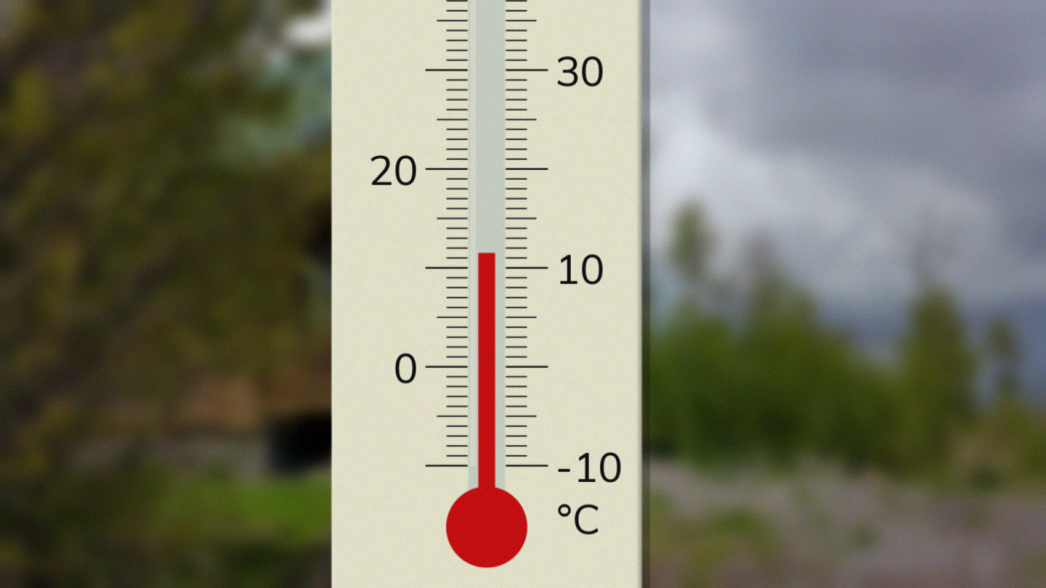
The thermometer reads 11.5 °C
